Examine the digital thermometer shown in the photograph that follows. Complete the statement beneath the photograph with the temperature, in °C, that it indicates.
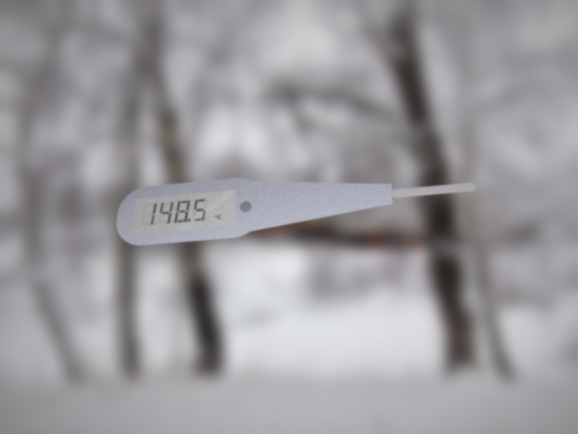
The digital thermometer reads 148.5 °C
